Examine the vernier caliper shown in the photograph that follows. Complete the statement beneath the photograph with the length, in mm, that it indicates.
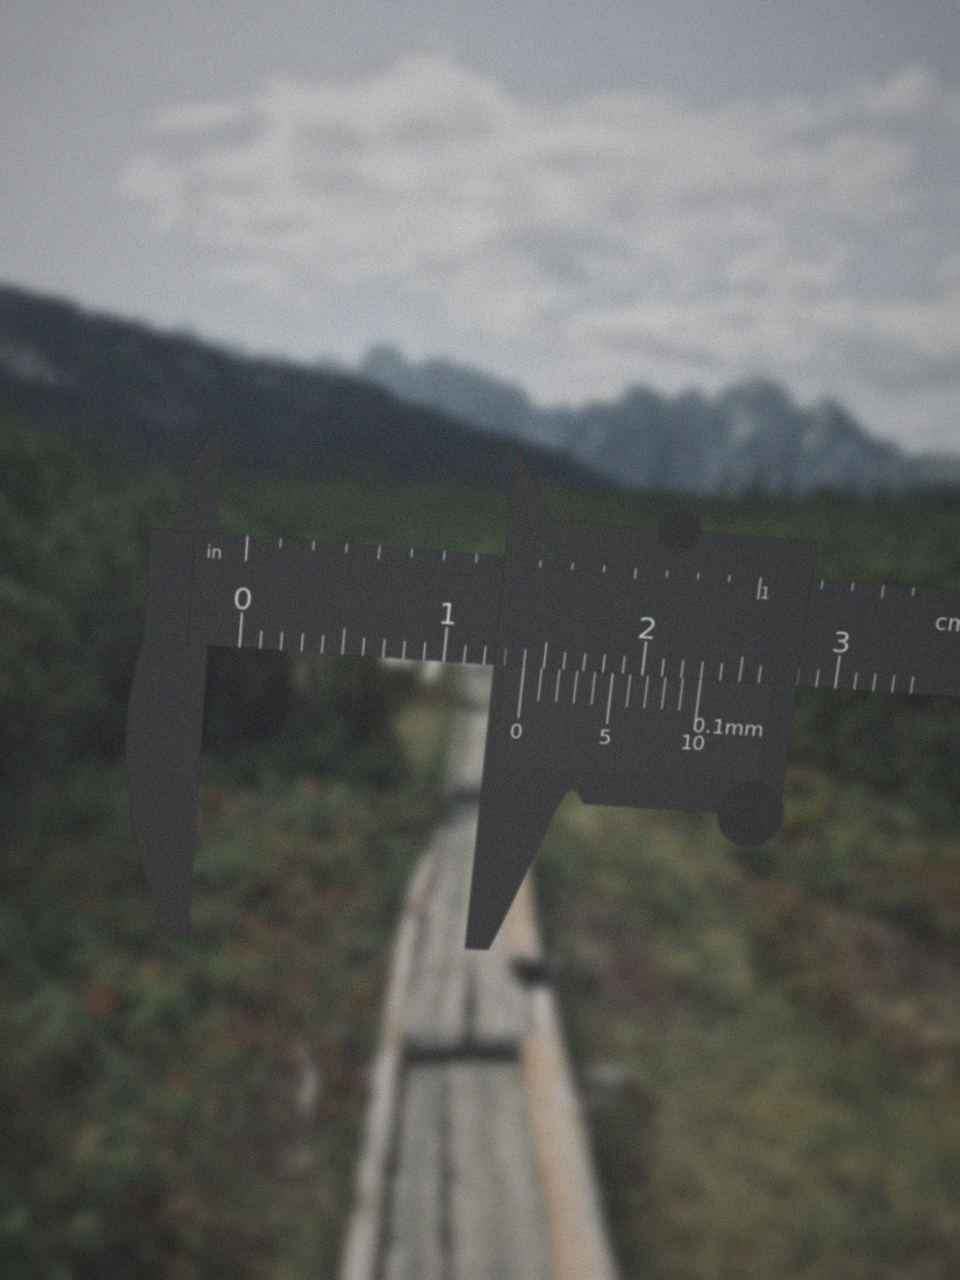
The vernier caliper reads 14.0 mm
